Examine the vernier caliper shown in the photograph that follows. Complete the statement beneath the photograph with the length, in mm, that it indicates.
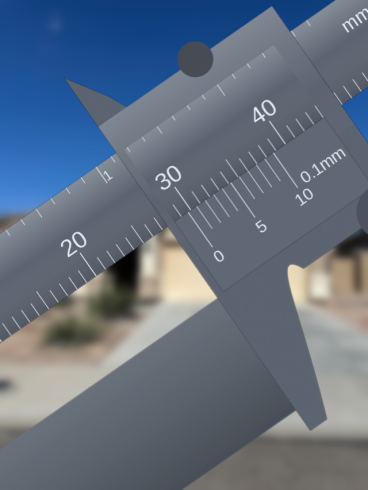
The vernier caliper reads 29.7 mm
